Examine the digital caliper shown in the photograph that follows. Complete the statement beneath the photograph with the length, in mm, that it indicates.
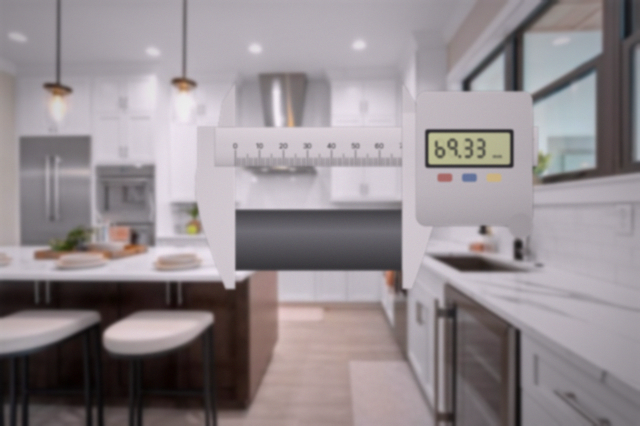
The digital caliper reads 69.33 mm
